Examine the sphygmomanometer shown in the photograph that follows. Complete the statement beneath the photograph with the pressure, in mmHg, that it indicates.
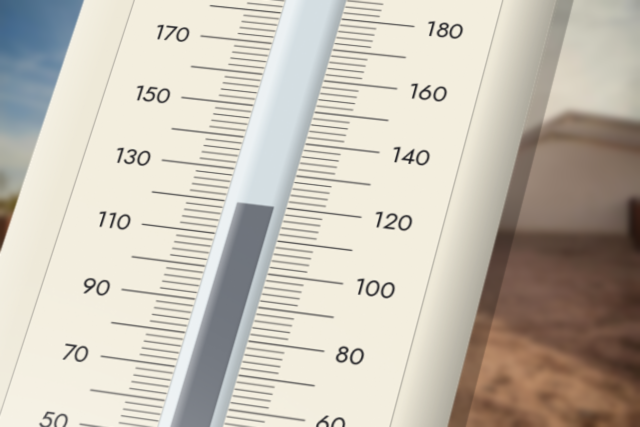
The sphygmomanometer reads 120 mmHg
